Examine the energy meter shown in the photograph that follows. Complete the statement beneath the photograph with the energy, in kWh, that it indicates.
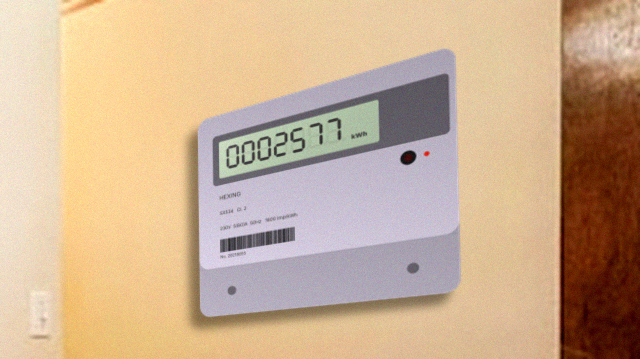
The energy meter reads 2577 kWh
